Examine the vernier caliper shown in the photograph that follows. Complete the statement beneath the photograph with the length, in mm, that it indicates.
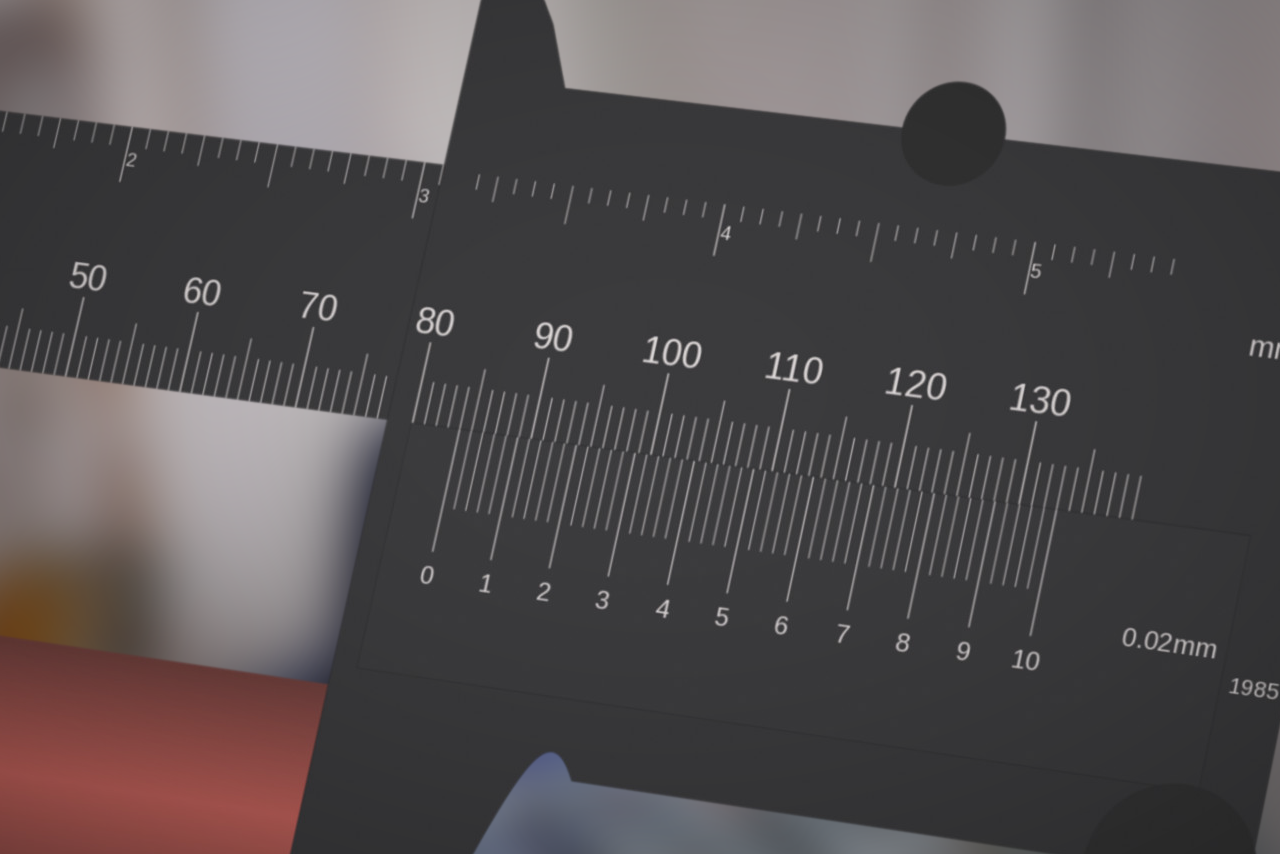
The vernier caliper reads 84.0 mm
